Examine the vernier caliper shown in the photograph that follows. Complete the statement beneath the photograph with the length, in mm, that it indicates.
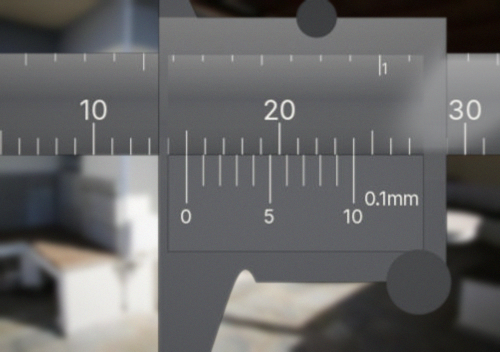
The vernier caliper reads 15.0 mm
